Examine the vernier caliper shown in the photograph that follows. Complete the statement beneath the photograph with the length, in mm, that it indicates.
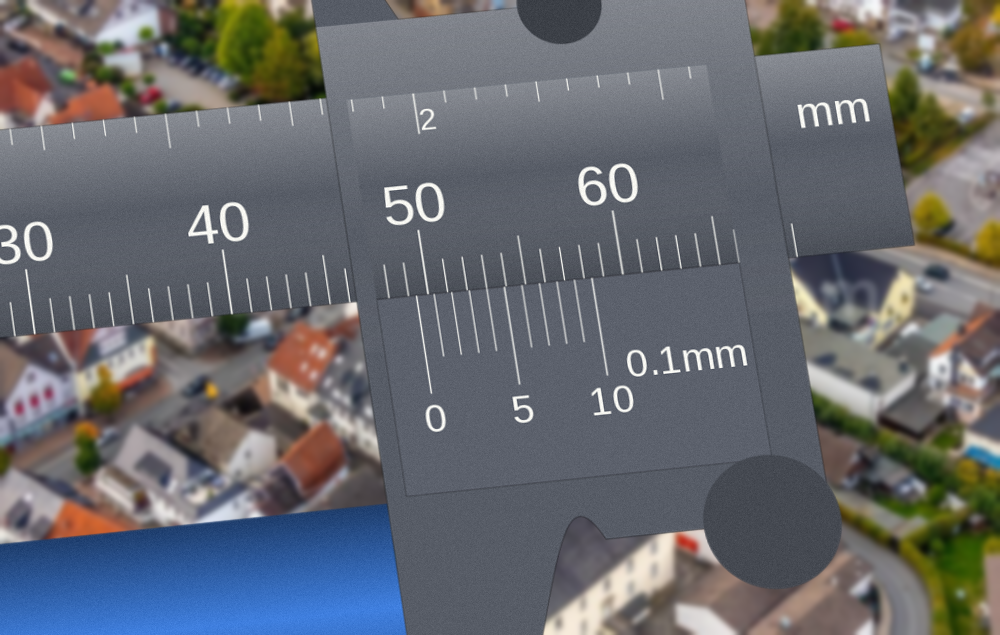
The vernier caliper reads 49.4 mm
